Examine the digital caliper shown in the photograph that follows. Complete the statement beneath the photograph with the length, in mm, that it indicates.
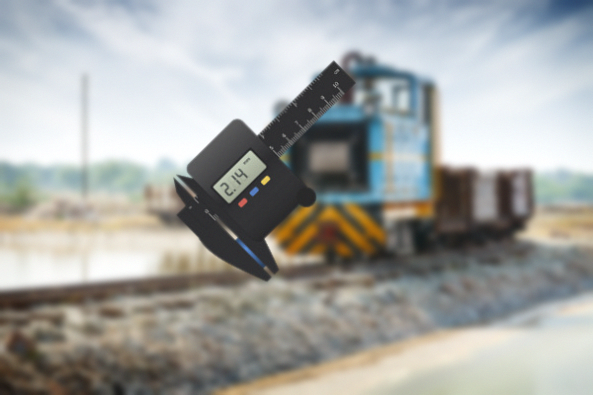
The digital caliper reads 2.14 mm
